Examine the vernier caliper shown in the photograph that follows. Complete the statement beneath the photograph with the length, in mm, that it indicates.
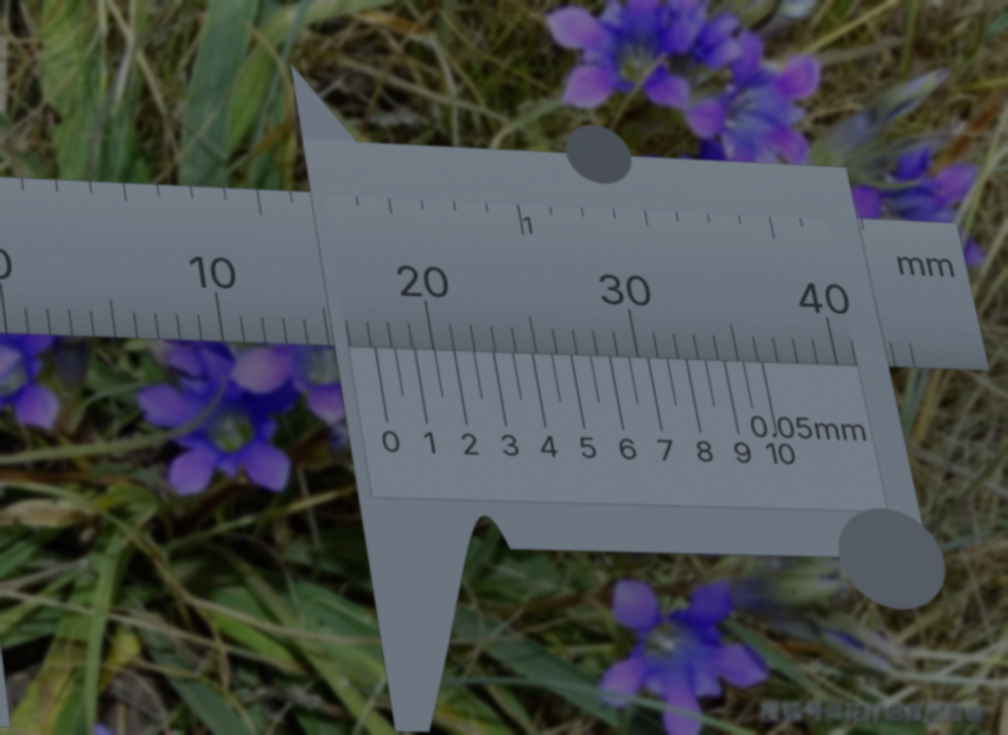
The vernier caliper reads 17.2 mm
